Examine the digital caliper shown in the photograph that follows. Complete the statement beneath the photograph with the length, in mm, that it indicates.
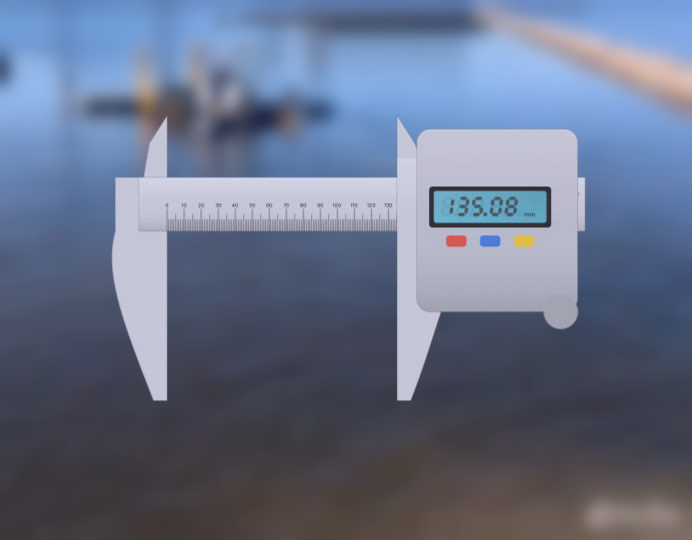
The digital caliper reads 135.08 mm
